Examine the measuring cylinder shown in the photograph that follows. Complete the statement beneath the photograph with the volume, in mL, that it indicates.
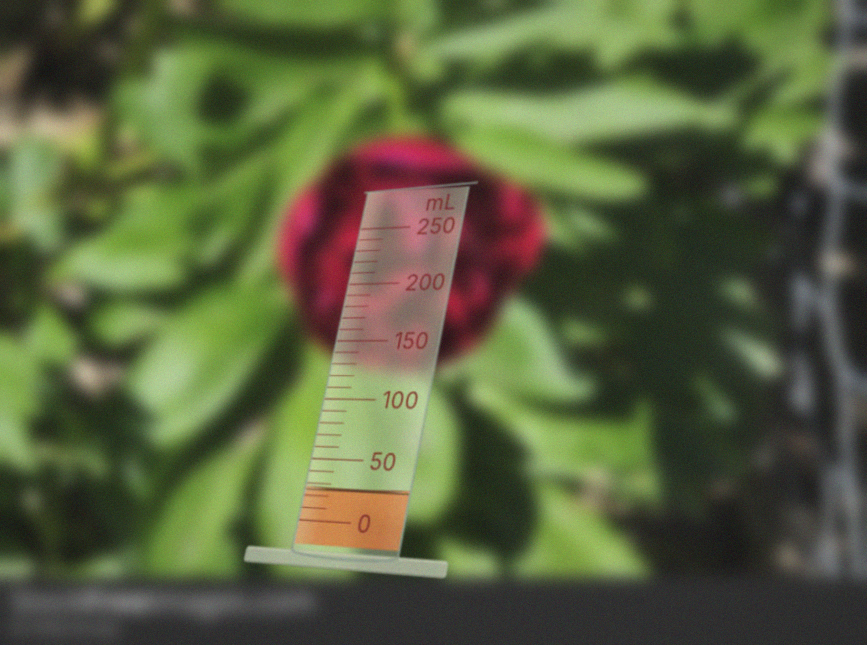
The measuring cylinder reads 25 mL
